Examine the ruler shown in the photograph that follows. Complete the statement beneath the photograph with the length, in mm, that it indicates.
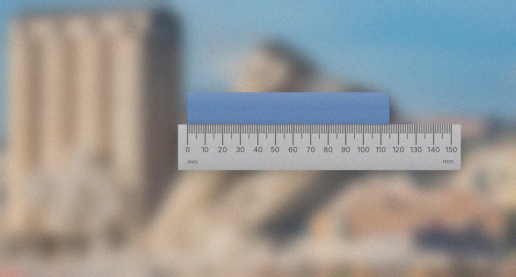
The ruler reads 115 mm
